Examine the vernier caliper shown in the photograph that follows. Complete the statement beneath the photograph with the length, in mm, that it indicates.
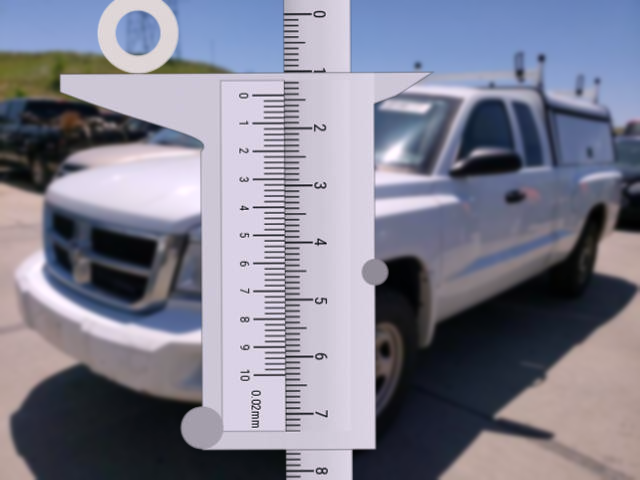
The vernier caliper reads 14.2 mm
